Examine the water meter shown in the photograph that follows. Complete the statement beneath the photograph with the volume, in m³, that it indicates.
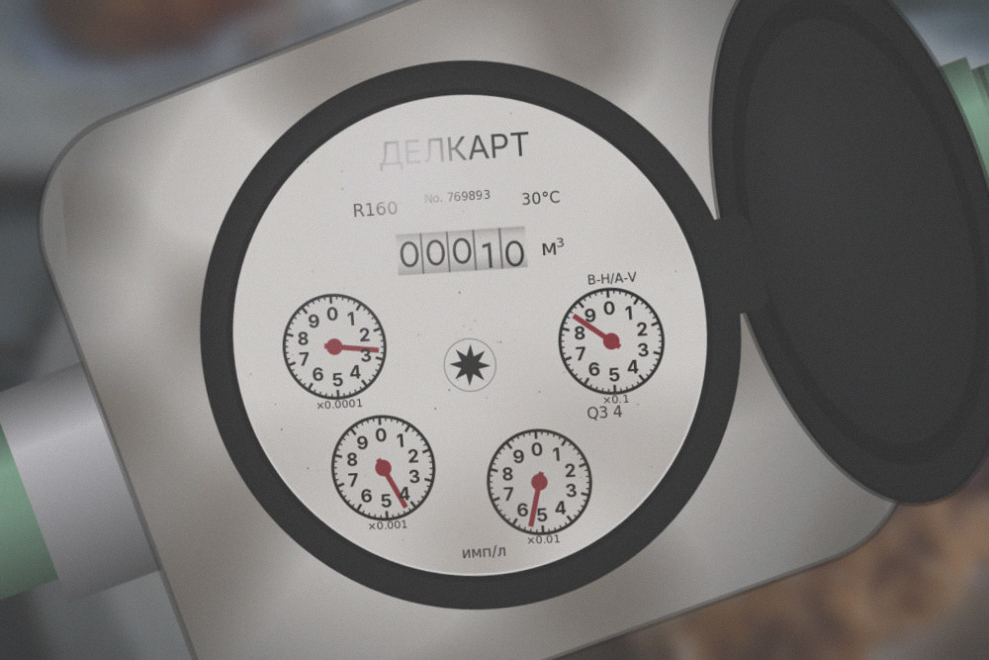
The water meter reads 9.8542 m³
